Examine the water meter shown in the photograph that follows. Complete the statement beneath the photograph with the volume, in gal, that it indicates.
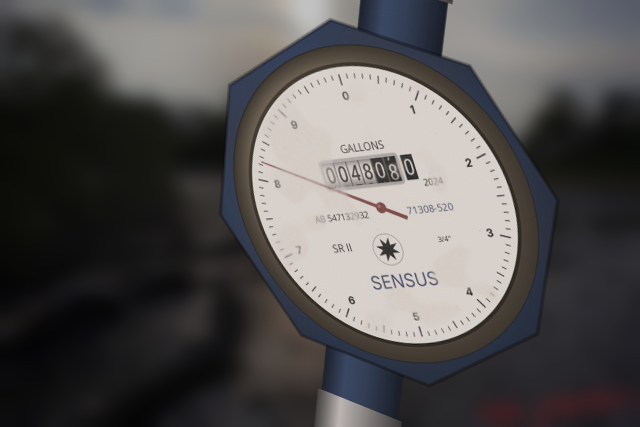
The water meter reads 48078.2 gal
